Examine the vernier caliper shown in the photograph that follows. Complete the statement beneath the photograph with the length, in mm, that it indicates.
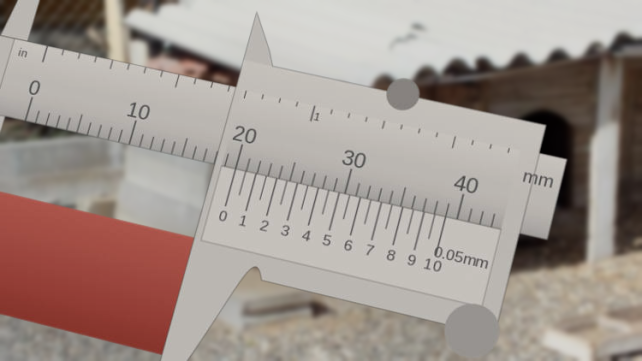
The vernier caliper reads 20.0 mm
